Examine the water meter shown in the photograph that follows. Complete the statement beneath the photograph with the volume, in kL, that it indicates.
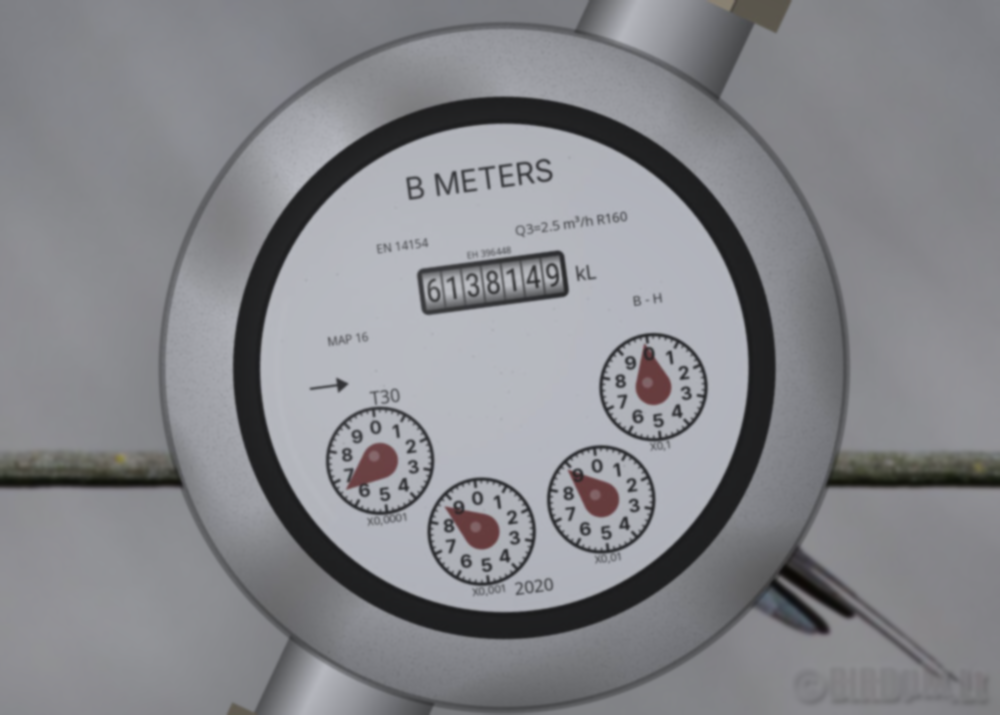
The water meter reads 6138148.9886 kL
